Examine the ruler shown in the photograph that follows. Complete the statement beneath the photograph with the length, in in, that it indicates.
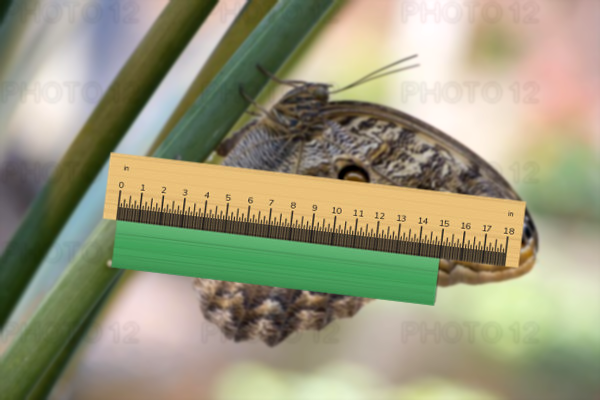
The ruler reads 15 in
